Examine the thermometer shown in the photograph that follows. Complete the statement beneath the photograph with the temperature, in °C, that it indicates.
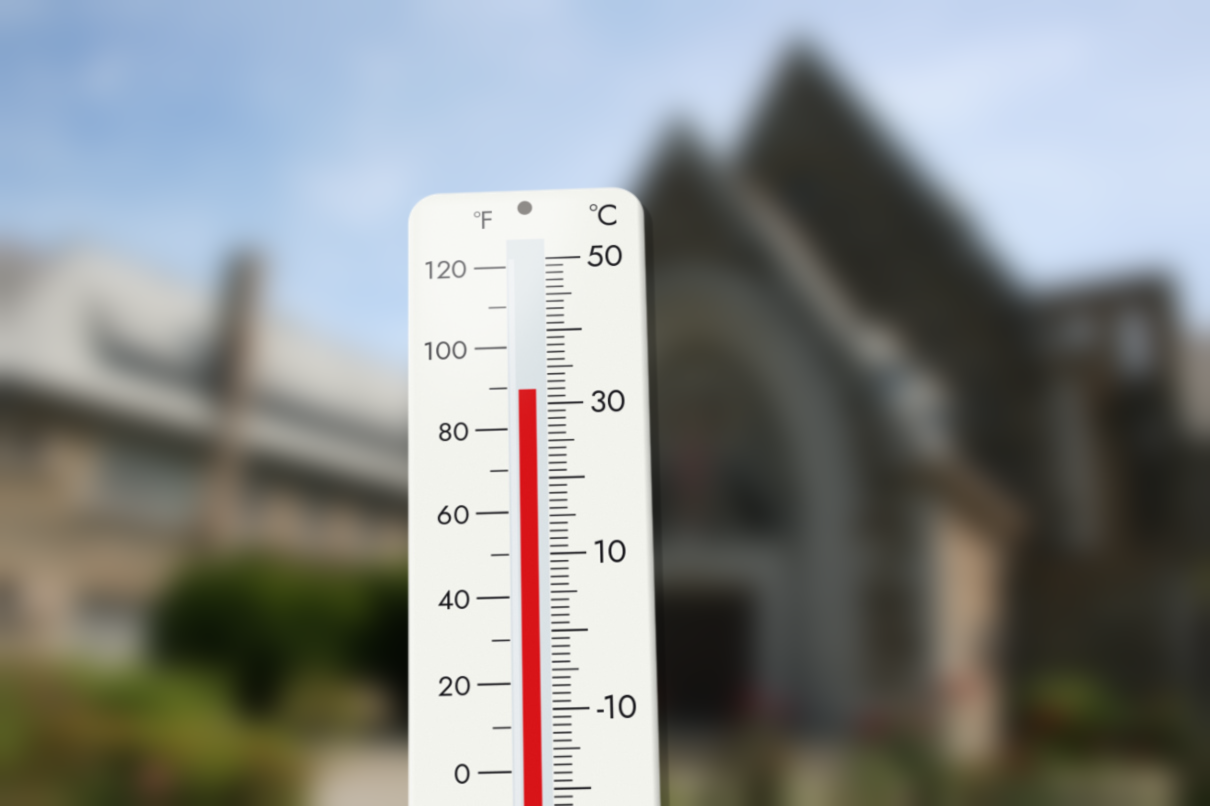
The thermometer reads 32 °C
